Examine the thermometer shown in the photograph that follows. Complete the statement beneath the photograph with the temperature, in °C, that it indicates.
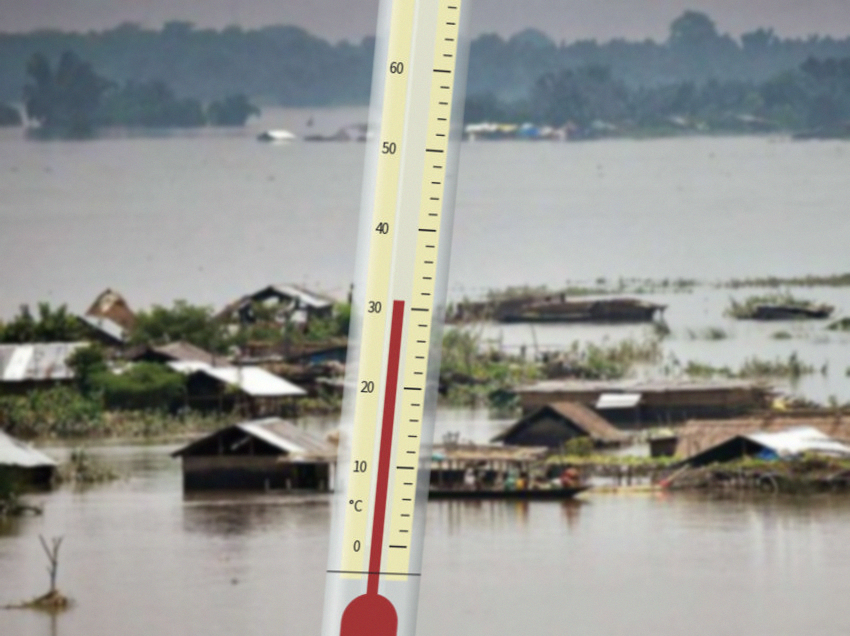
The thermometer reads 31 °C
